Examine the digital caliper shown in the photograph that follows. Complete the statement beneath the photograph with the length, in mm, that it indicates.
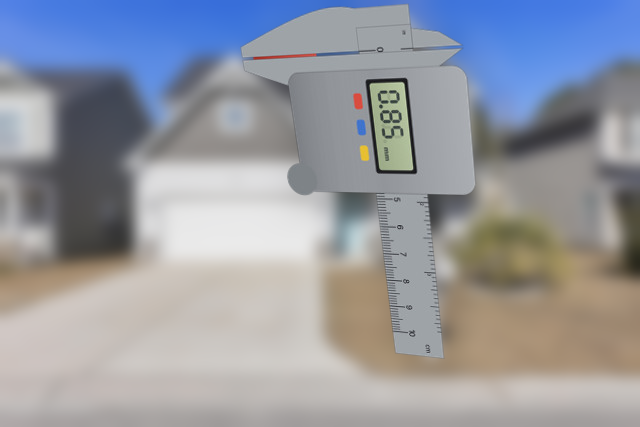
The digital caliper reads 0.85 mm
